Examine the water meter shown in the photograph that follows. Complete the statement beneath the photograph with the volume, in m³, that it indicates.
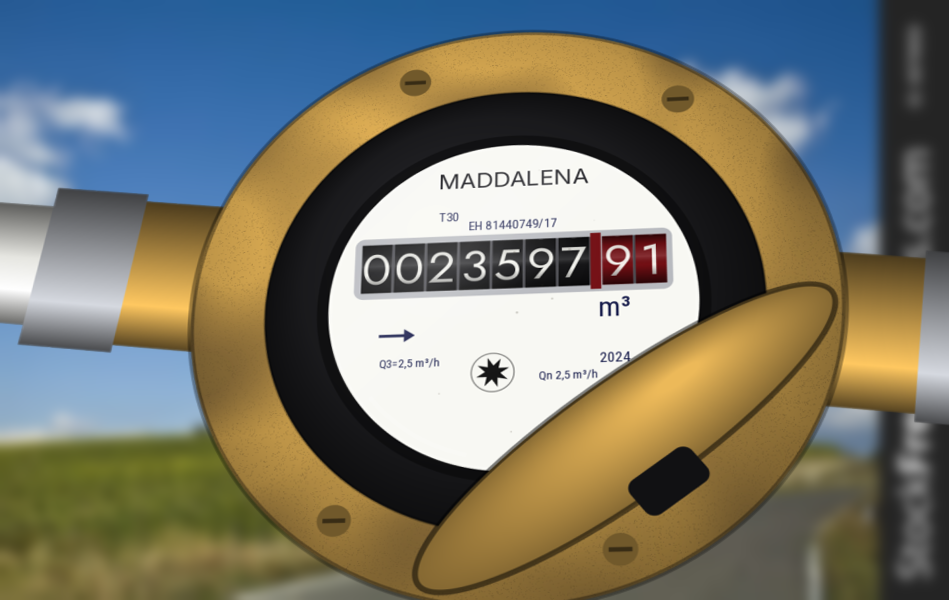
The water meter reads 23597.91 m³
